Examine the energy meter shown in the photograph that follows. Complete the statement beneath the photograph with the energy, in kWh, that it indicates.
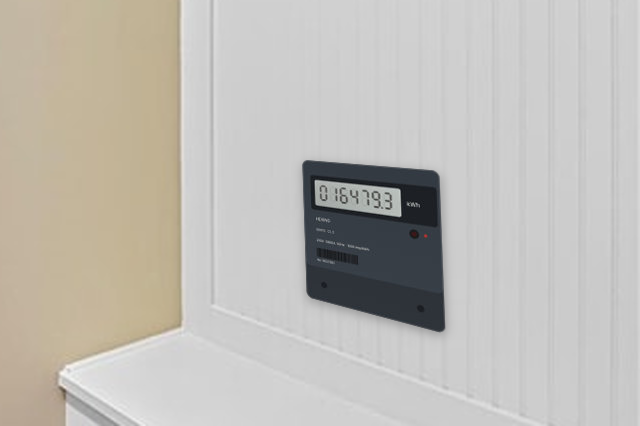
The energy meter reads 16479.3 kWh
